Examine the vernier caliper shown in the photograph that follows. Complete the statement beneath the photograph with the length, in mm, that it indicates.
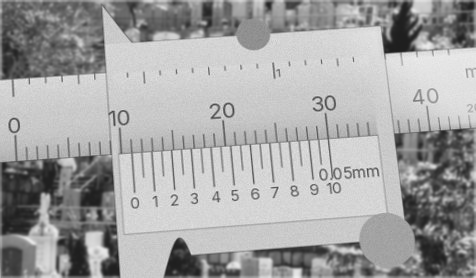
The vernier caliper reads 11.0 mm
